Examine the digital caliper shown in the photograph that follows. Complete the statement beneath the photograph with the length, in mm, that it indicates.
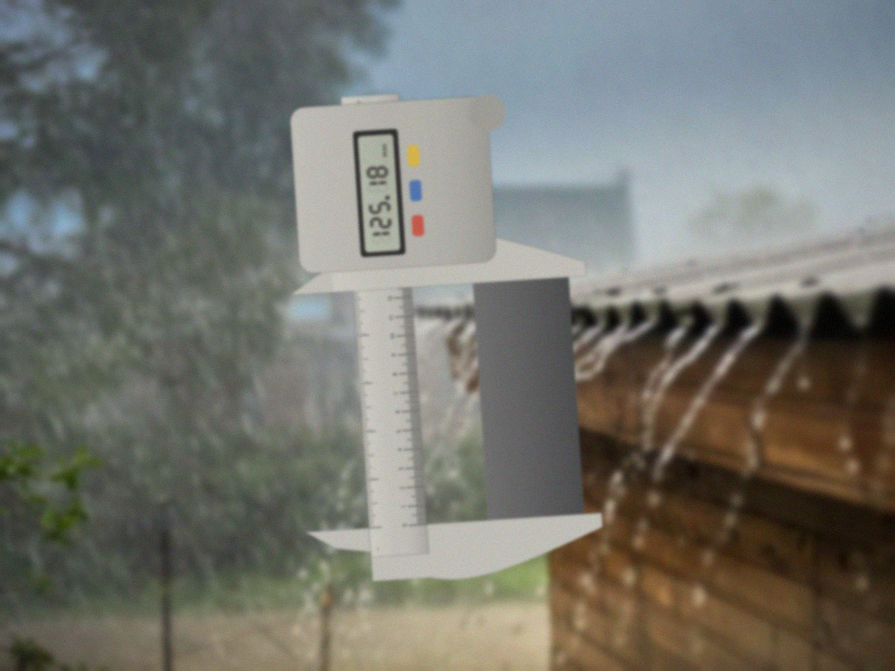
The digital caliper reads 125.18 mm
